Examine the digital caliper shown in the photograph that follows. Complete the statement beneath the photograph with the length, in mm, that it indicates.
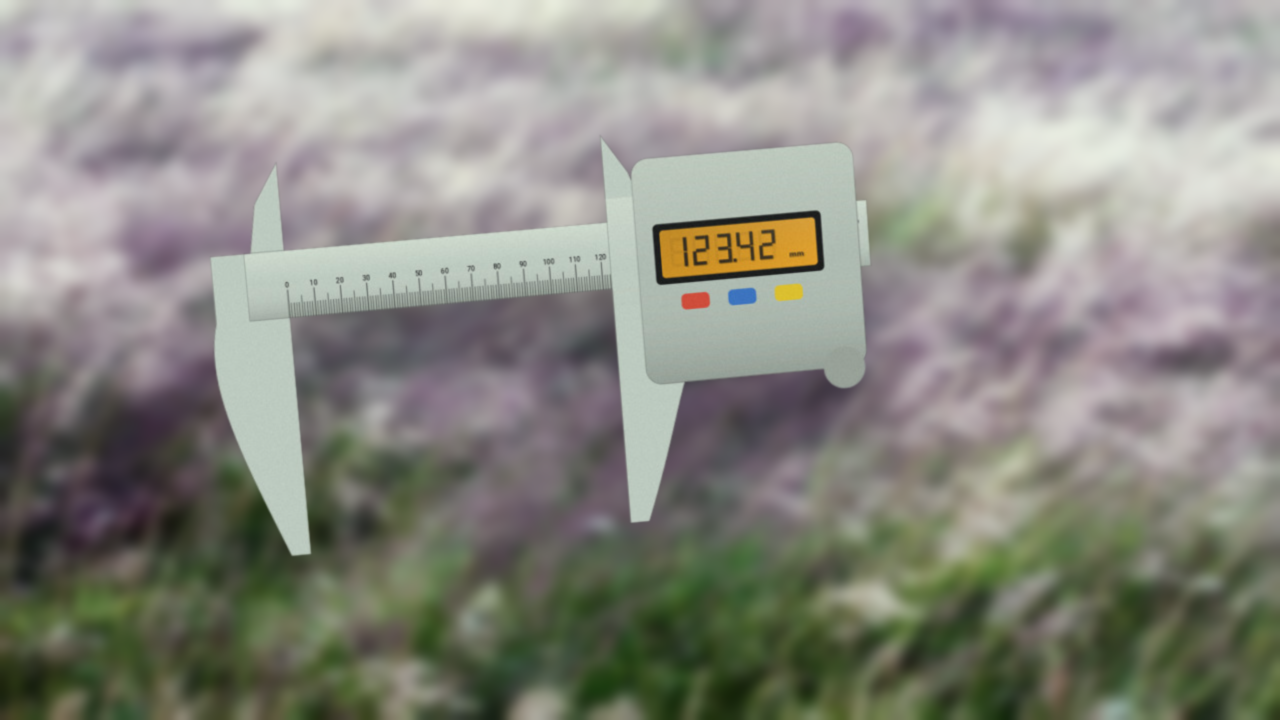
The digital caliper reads 123.42 mm
